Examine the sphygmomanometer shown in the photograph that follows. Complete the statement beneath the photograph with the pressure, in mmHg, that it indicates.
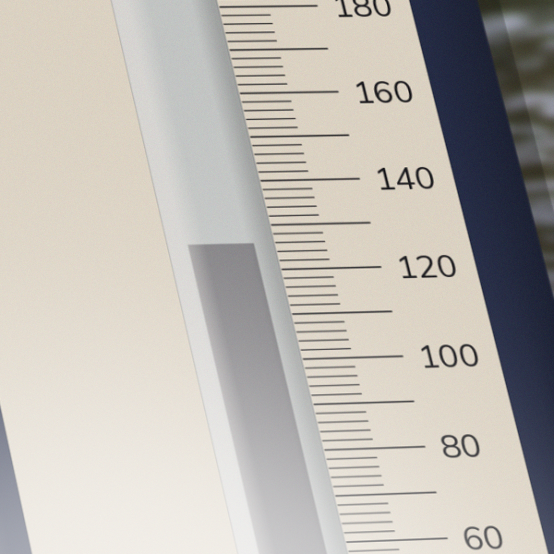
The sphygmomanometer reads 126 mmHg
